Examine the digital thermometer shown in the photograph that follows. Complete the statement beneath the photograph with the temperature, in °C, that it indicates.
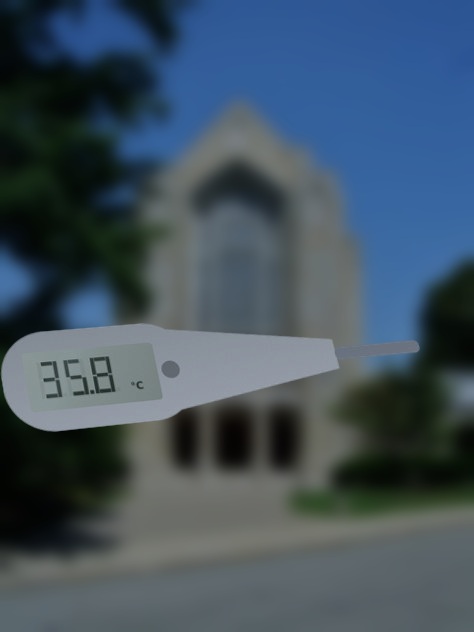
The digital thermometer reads 35.8 °C
